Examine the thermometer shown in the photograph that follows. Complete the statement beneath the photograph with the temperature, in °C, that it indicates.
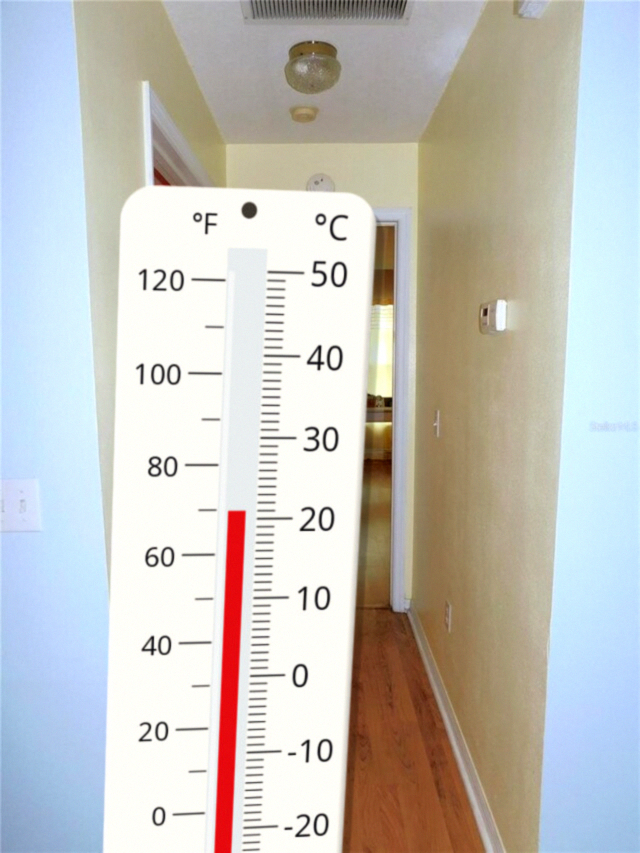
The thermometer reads 21 °C
